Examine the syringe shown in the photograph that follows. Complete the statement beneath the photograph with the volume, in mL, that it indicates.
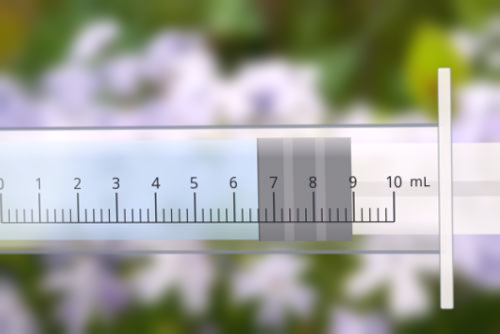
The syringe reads 6.6 mL
